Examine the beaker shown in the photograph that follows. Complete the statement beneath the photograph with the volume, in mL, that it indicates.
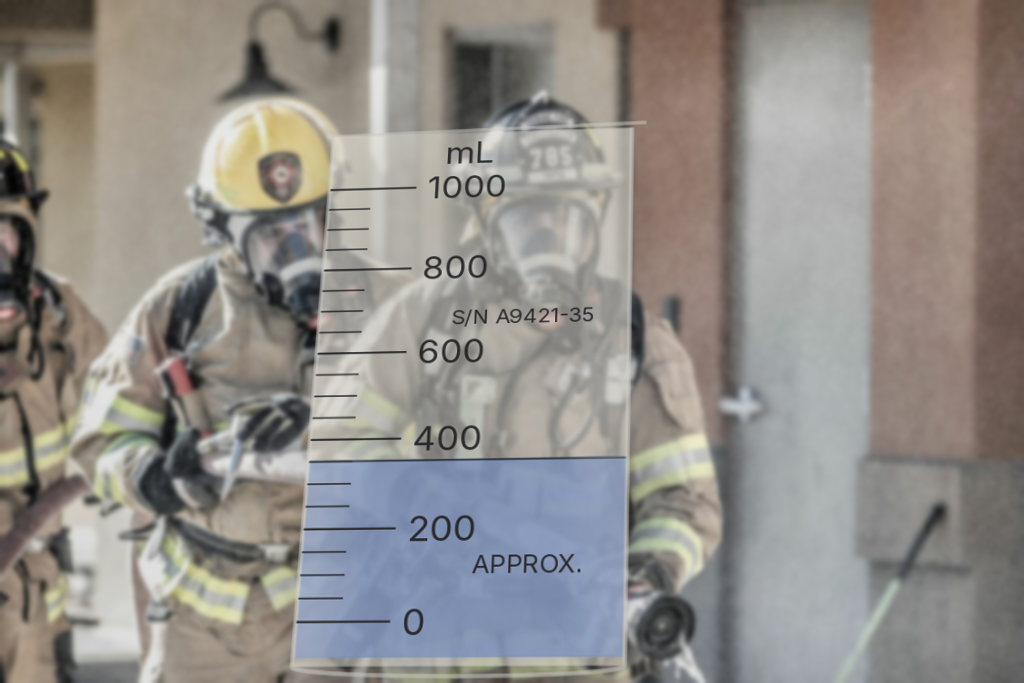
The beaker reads 350 mL
